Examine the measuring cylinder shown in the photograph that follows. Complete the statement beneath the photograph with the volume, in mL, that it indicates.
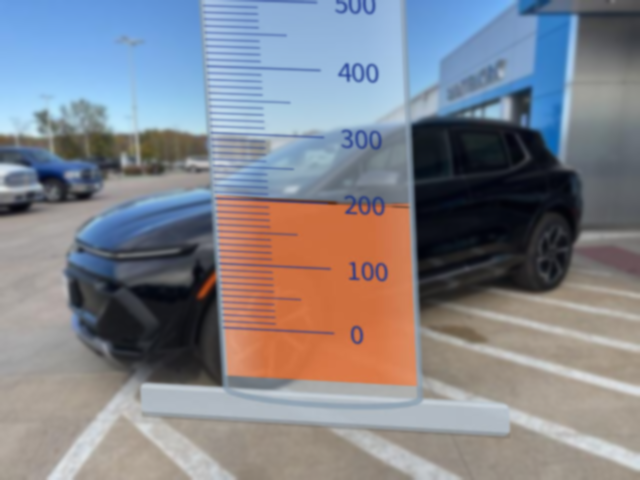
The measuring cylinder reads 200 mL
